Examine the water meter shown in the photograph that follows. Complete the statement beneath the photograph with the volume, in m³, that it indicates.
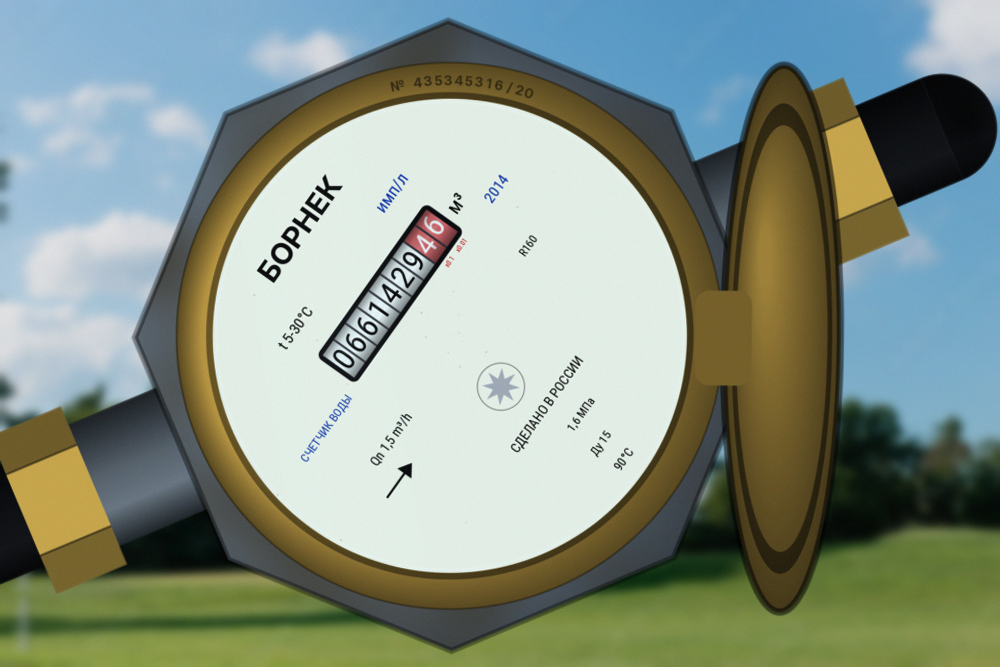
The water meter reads 661429.46 m³
